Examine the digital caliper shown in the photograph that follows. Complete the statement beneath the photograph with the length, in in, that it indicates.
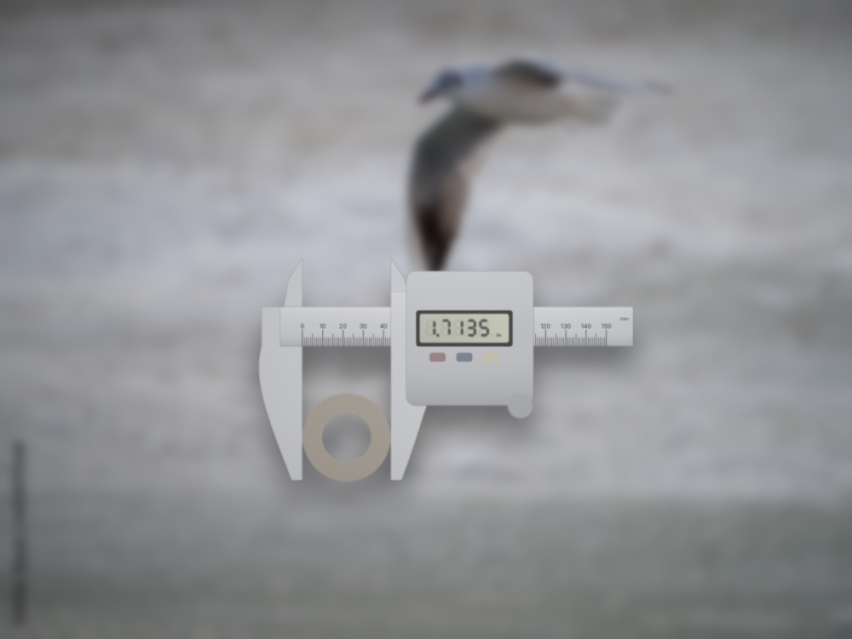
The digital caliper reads 1.7135 in
